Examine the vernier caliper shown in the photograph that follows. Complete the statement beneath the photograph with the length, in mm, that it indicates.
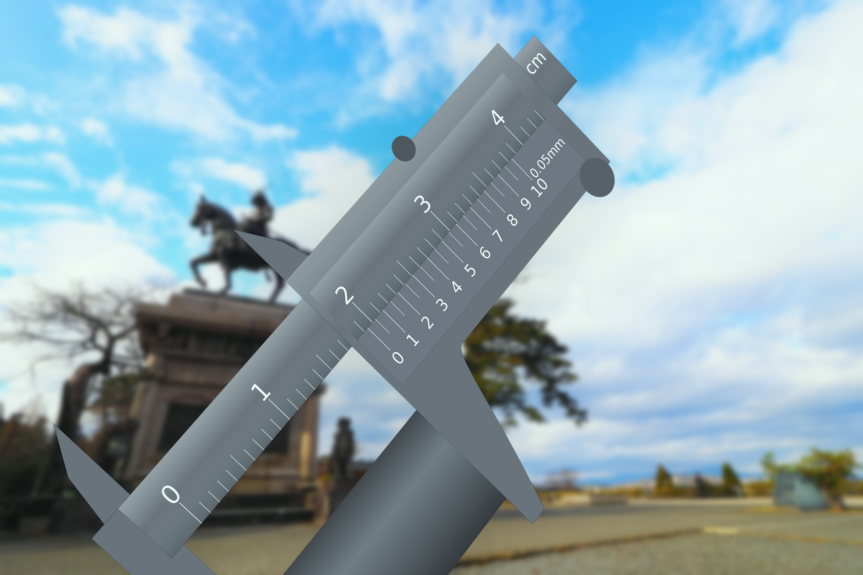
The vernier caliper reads 19.4 mm
